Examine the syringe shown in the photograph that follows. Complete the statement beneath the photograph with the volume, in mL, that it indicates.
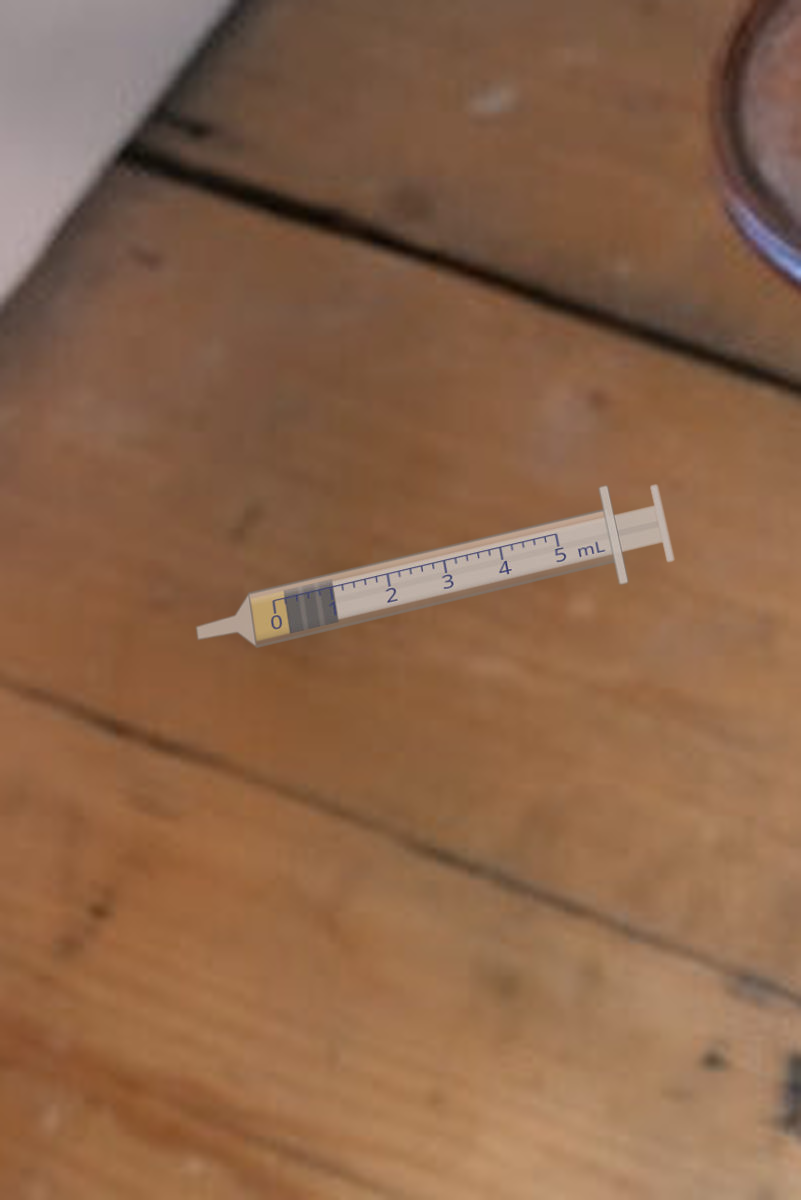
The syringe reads 0.2 mL
